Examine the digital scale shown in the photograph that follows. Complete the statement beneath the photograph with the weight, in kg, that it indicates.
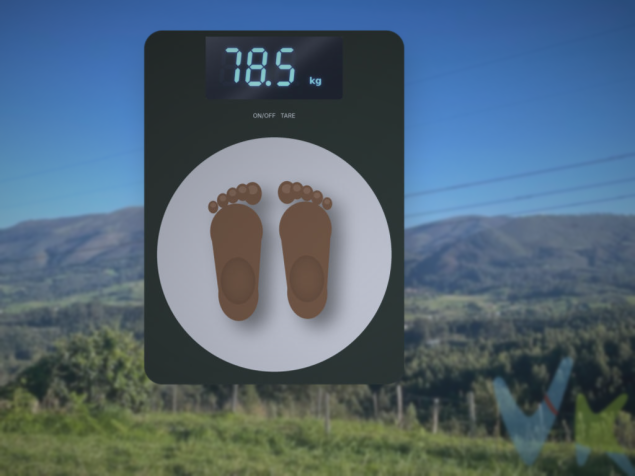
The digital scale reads 78.5 kg
